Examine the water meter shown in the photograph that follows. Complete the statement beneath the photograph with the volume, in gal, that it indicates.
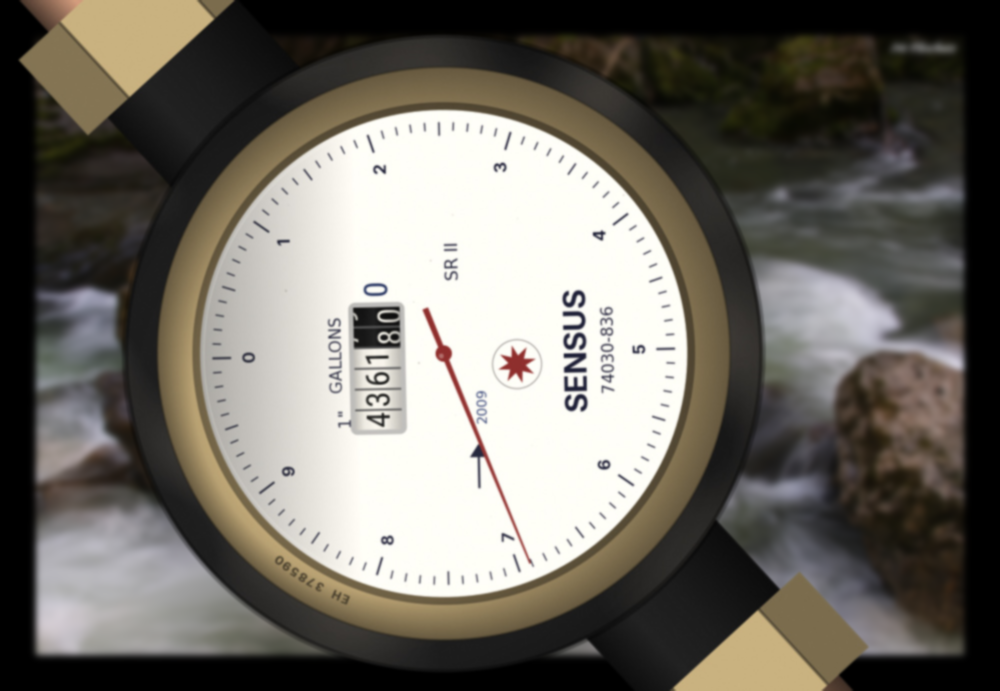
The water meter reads 4361796.9 gal
